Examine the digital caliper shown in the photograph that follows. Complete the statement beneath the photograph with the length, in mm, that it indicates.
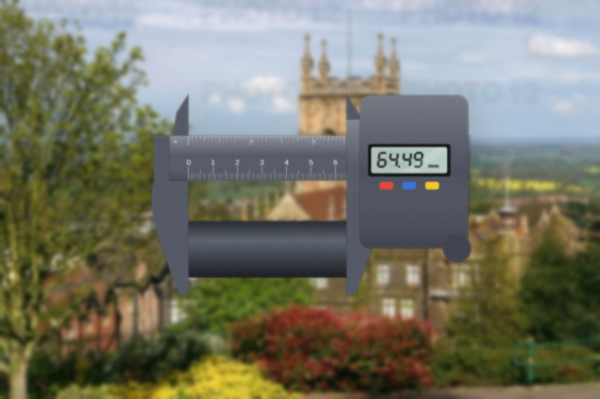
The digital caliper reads 64.49 mm
